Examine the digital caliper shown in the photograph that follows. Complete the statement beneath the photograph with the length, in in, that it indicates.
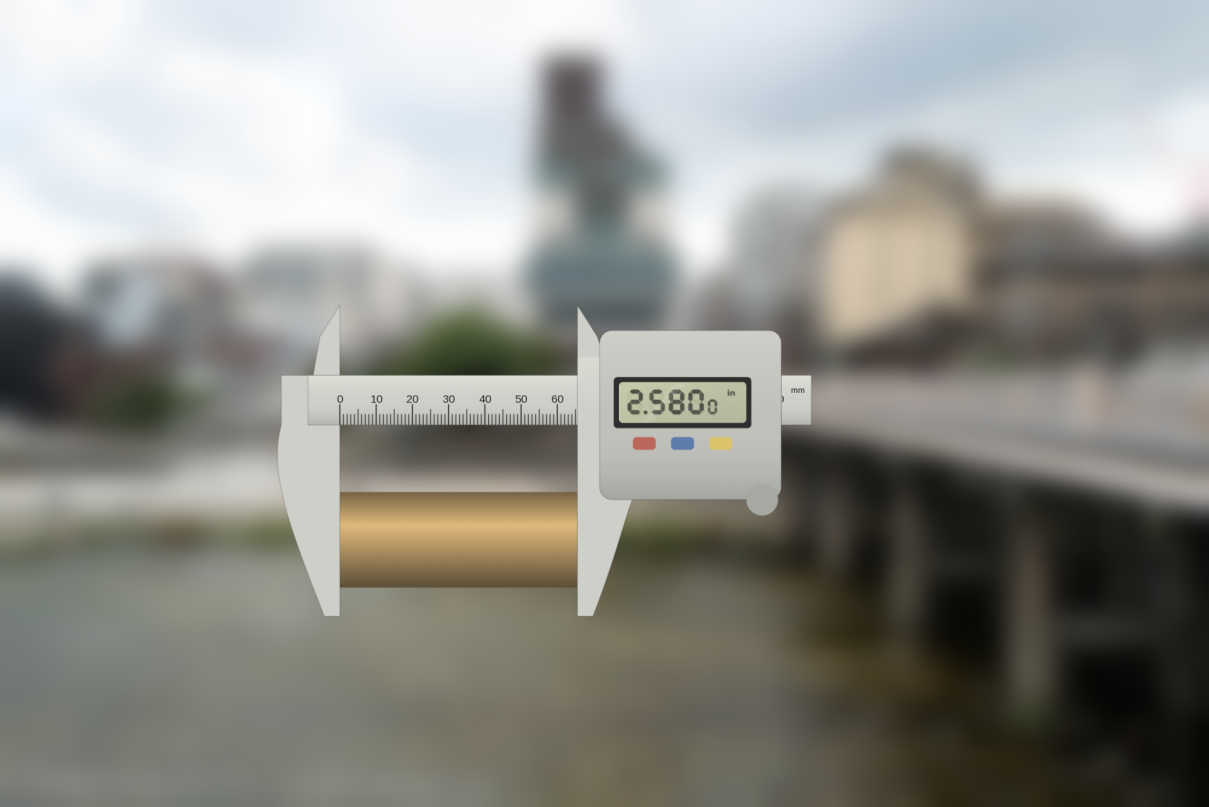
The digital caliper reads 2.5800 in
